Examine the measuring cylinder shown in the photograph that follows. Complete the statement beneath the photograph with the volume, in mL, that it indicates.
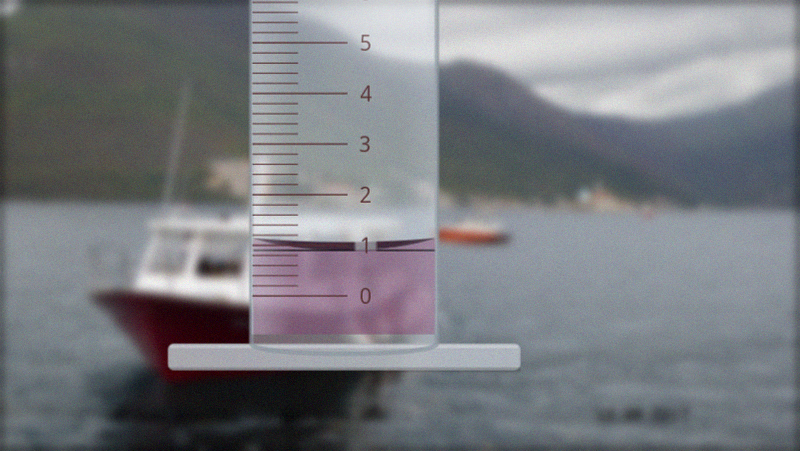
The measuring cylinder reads 0.9 mL
